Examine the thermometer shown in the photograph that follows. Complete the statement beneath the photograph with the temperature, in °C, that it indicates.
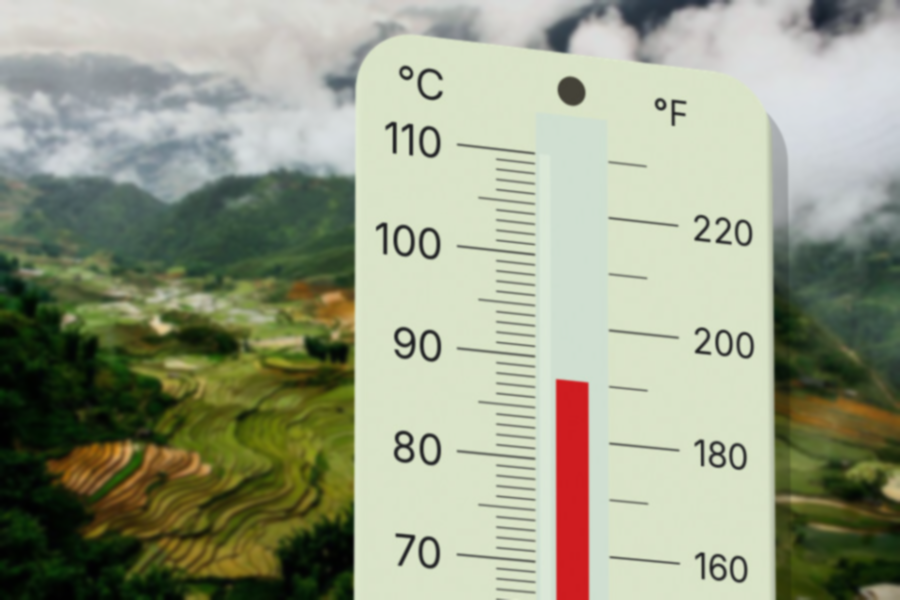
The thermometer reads 88 °C
